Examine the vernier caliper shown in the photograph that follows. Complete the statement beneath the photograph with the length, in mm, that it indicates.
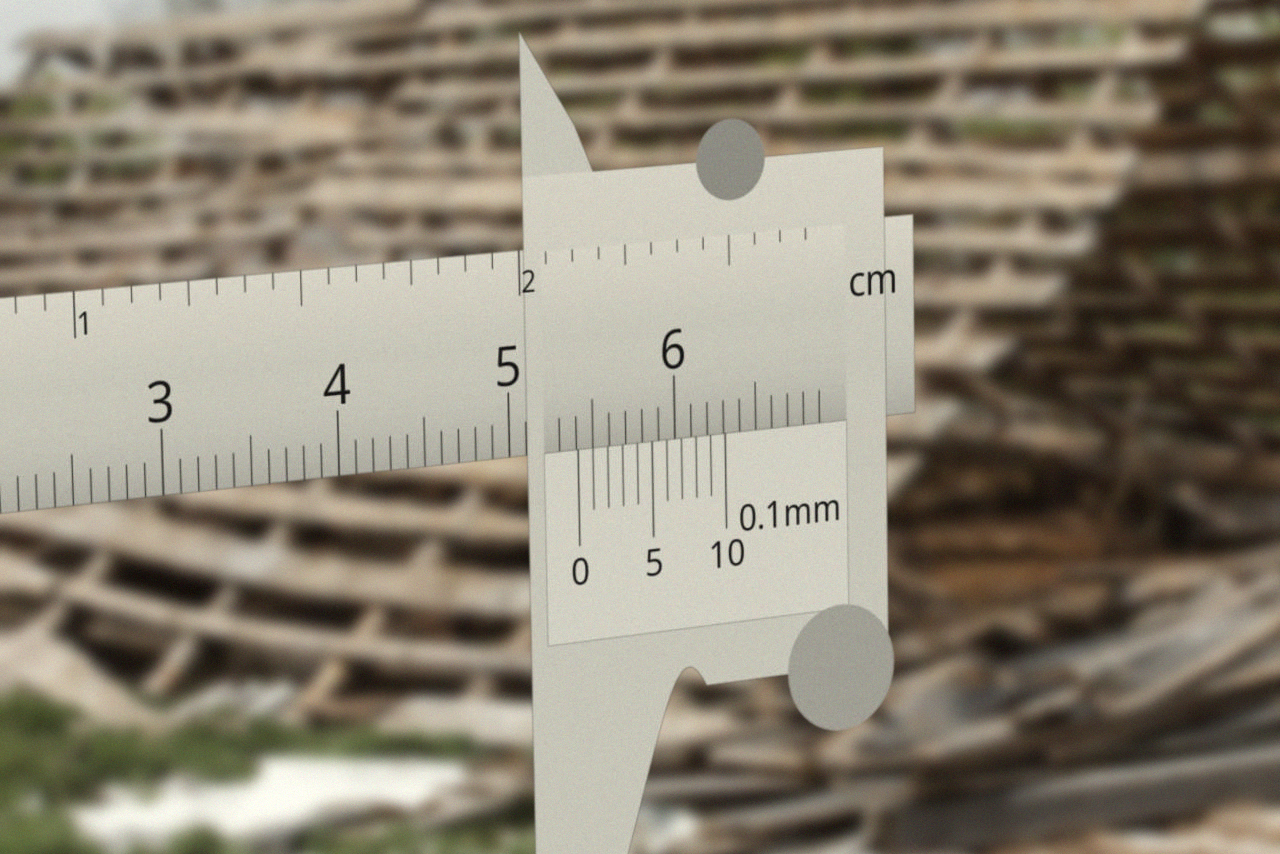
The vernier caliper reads 54.1 mm
